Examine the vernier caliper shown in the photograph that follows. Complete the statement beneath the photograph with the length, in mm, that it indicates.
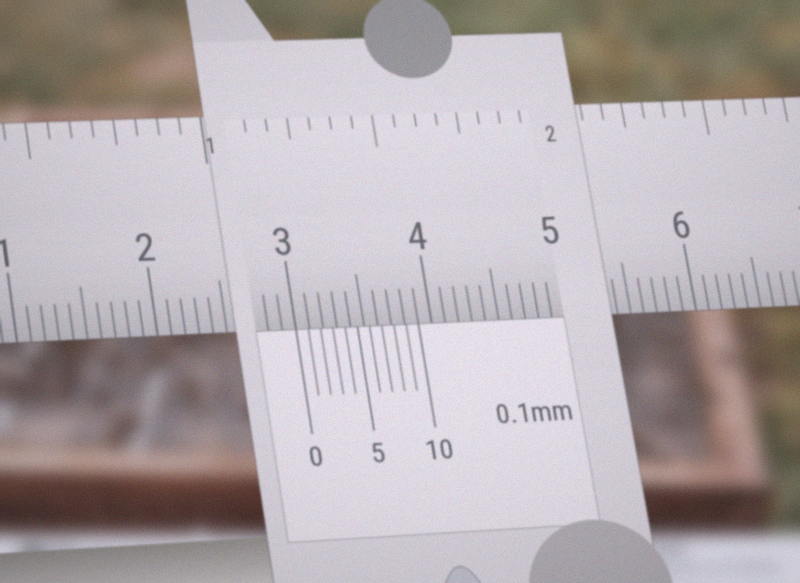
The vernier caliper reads 30.0 mm
